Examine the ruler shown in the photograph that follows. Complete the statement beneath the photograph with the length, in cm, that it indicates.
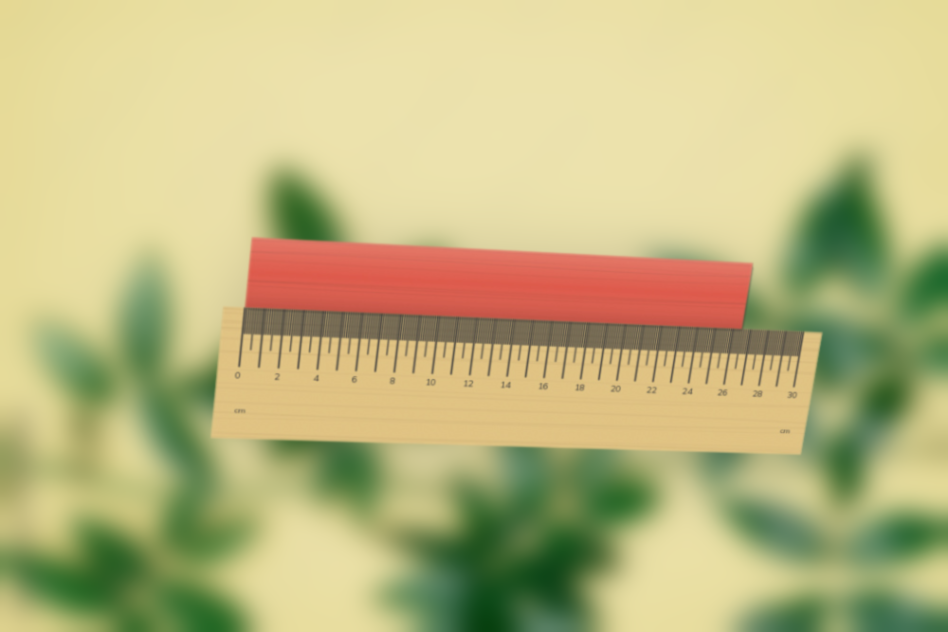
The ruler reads 26.5 cm
